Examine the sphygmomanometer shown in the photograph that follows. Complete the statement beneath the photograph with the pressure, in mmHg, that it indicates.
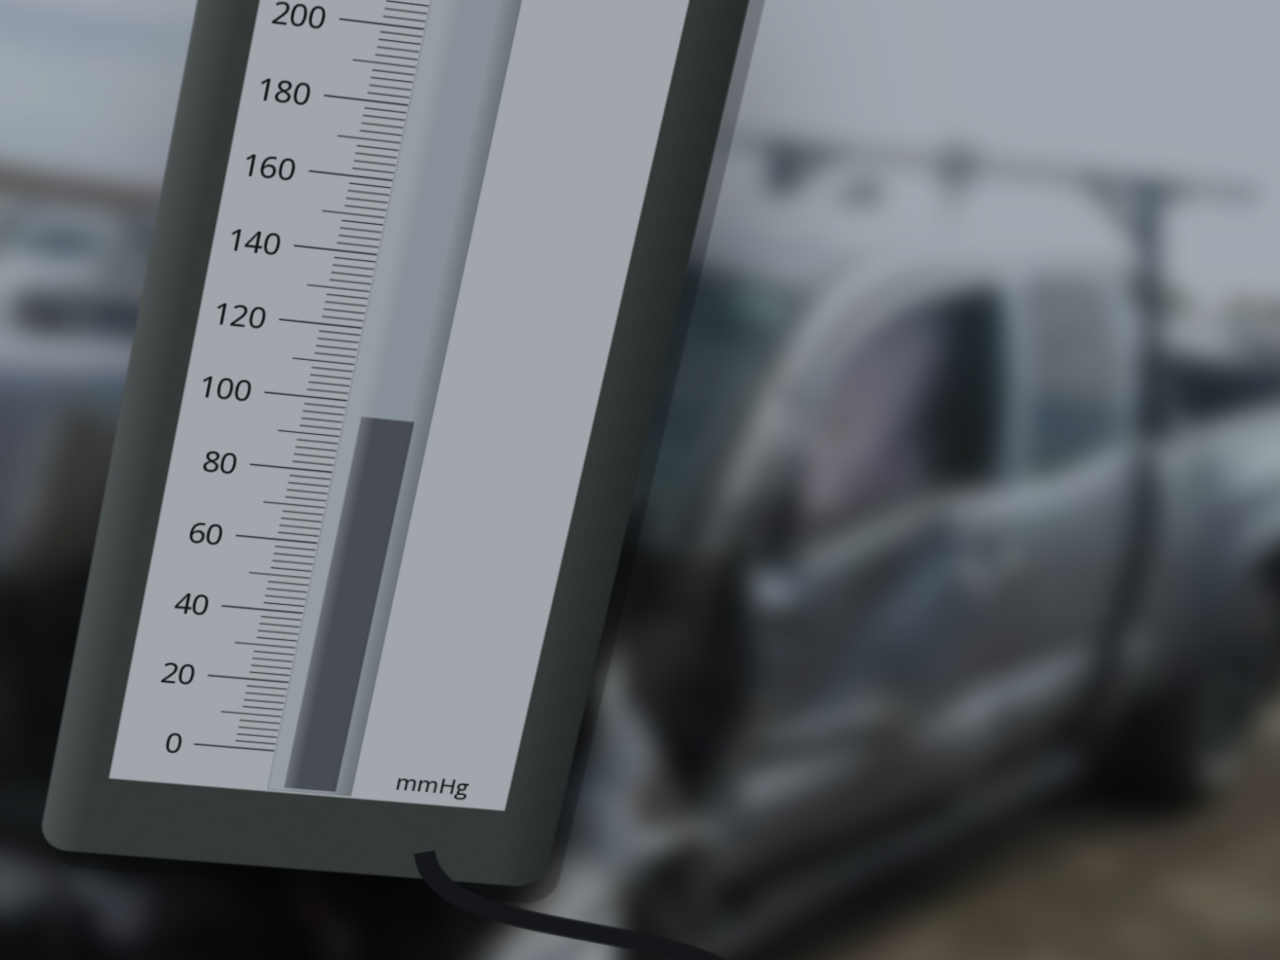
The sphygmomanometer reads 96 mmHg
